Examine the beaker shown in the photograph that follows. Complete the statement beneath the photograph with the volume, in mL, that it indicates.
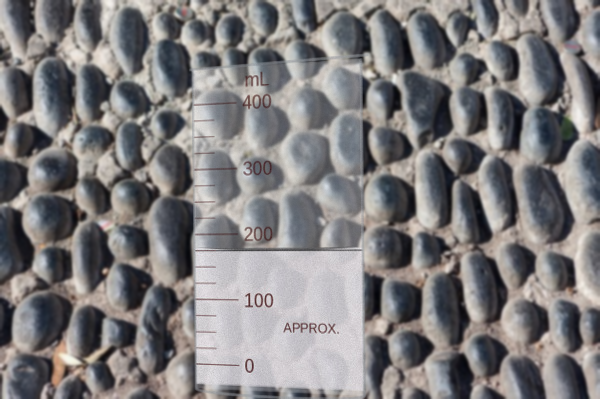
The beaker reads 175 mL
